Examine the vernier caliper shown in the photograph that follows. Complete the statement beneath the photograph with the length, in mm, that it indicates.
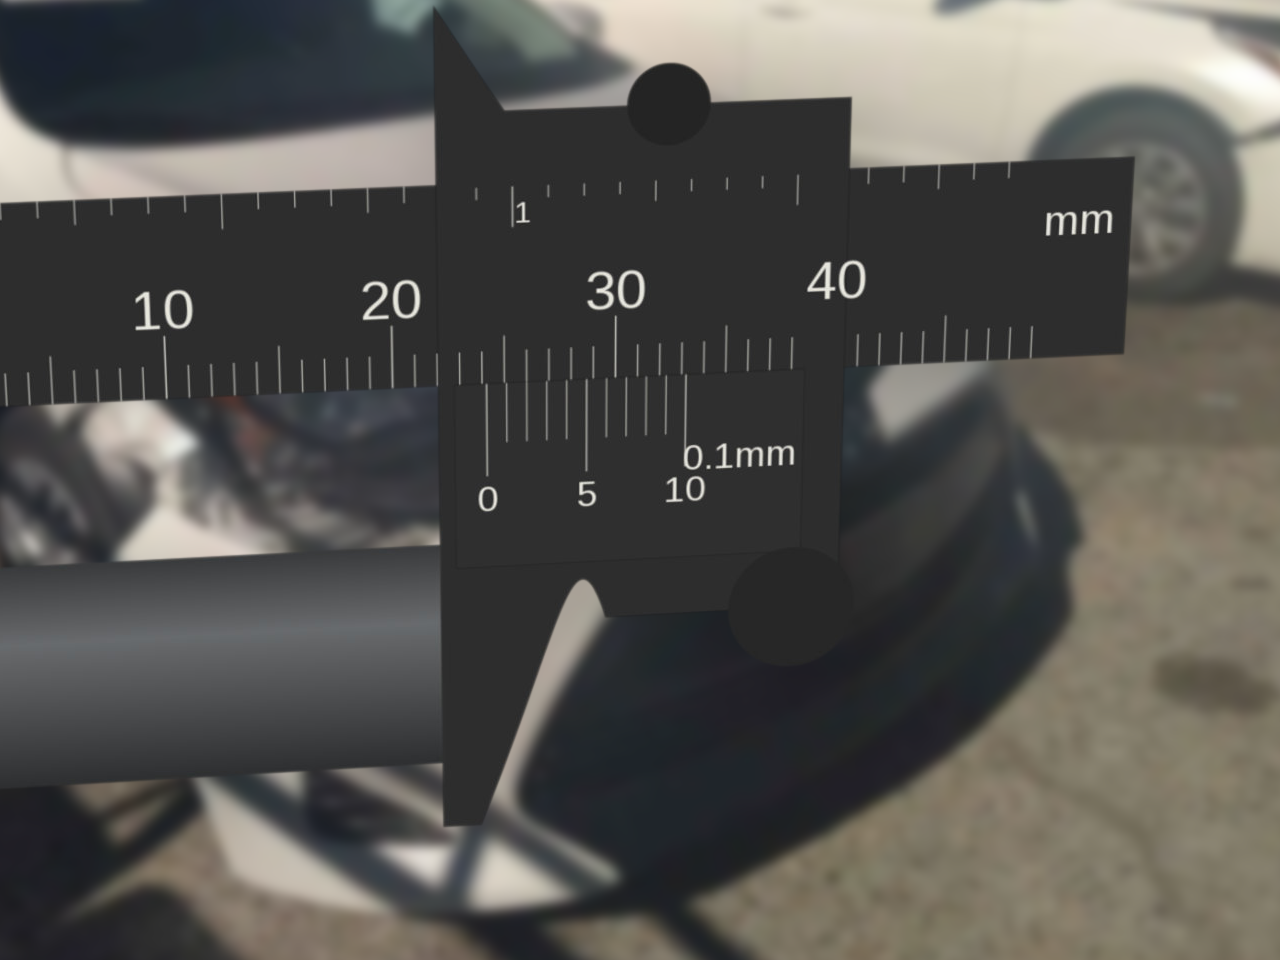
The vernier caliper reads 24.2 mm
